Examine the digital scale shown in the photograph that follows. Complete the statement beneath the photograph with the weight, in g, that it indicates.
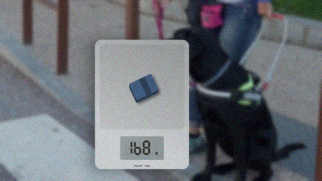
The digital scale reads 168 g
